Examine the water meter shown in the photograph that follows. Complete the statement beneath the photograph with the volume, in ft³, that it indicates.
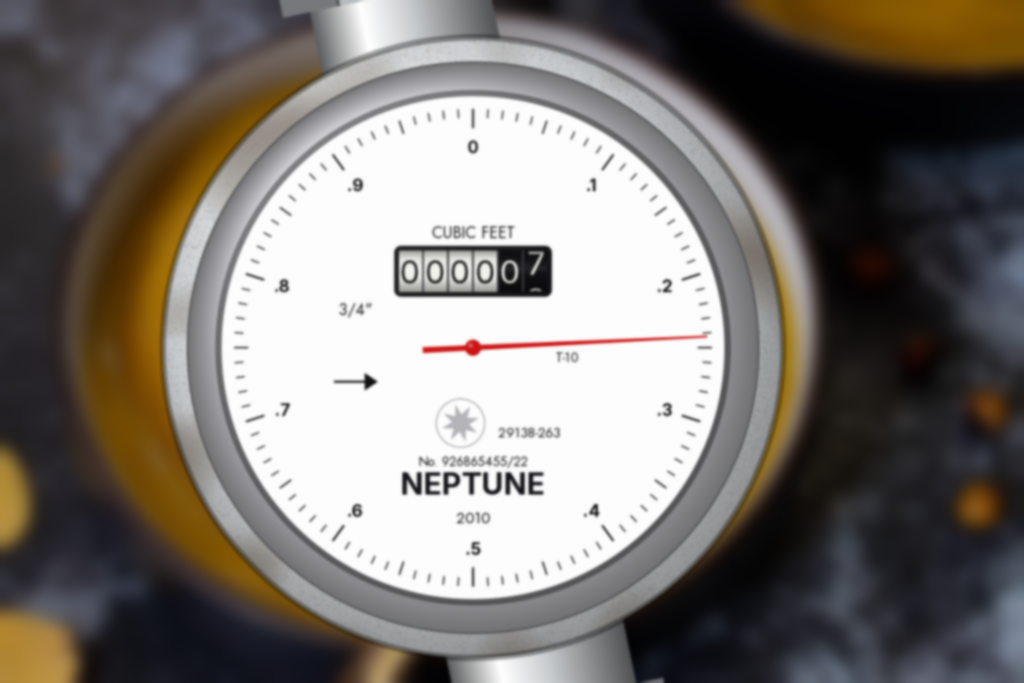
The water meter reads 7.24 ft³
